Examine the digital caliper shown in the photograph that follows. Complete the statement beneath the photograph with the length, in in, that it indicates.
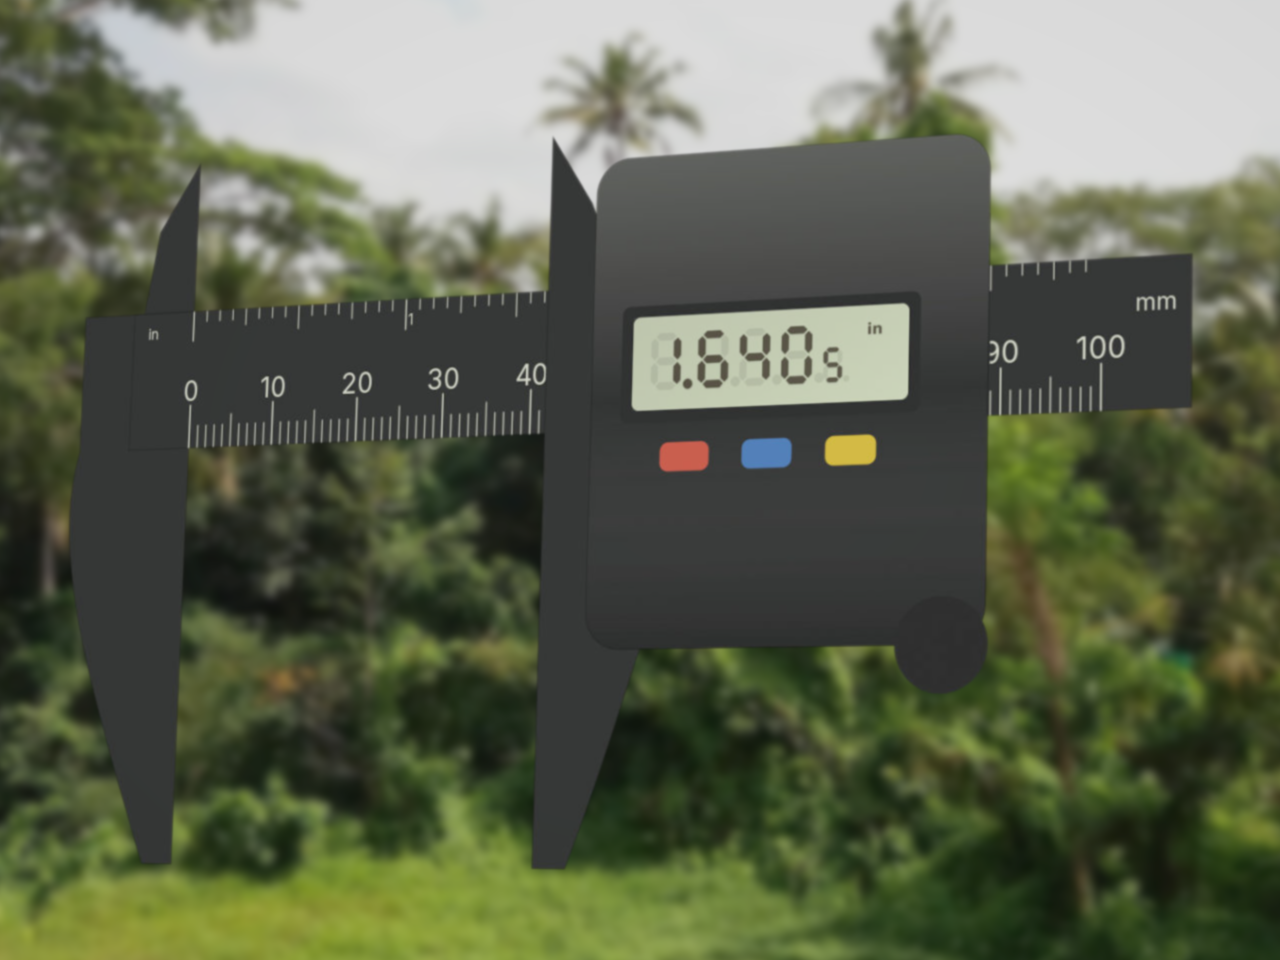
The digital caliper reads 1.6405 in
